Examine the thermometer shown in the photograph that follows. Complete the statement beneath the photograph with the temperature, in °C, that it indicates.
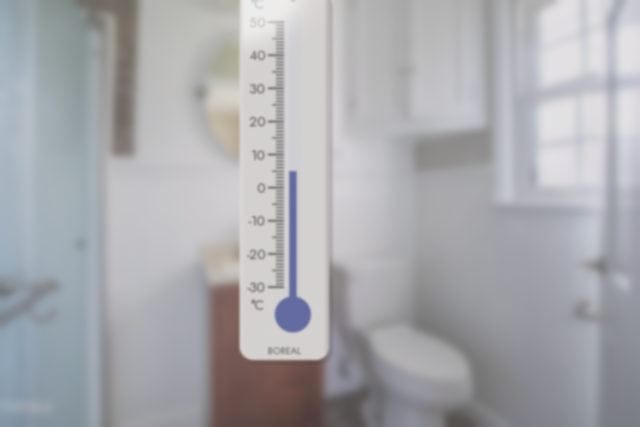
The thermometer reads 5 °C
